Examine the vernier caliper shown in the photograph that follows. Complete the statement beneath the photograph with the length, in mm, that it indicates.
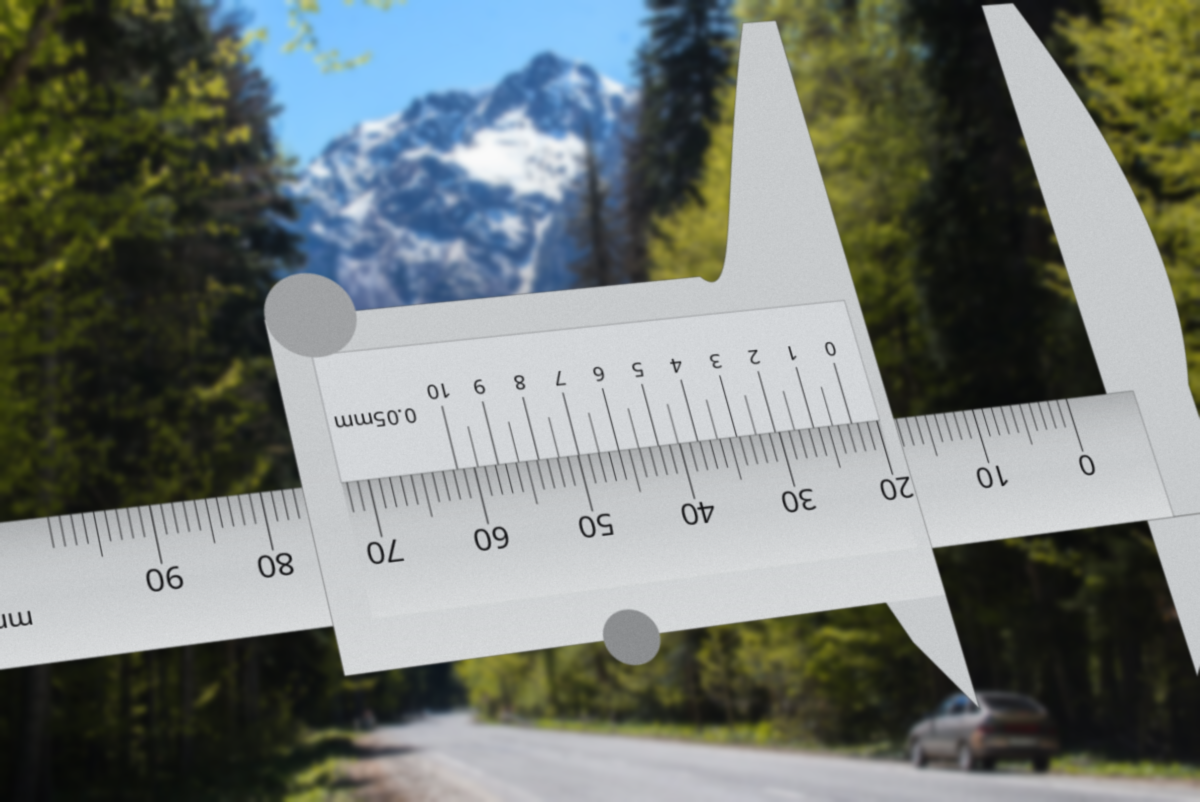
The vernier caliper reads 22.6 mm
